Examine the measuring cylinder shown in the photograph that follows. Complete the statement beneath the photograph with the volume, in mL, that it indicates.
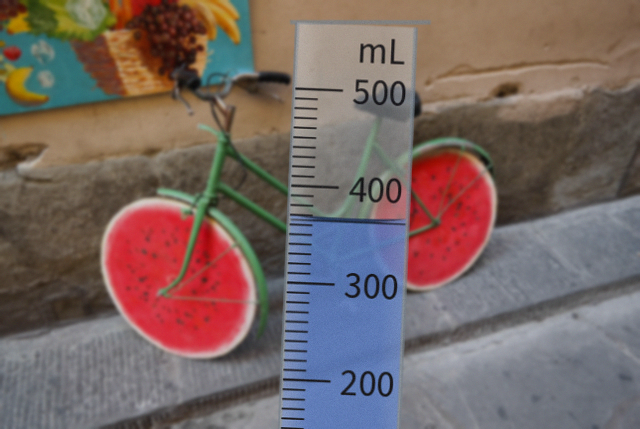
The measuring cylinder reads 365 mL
